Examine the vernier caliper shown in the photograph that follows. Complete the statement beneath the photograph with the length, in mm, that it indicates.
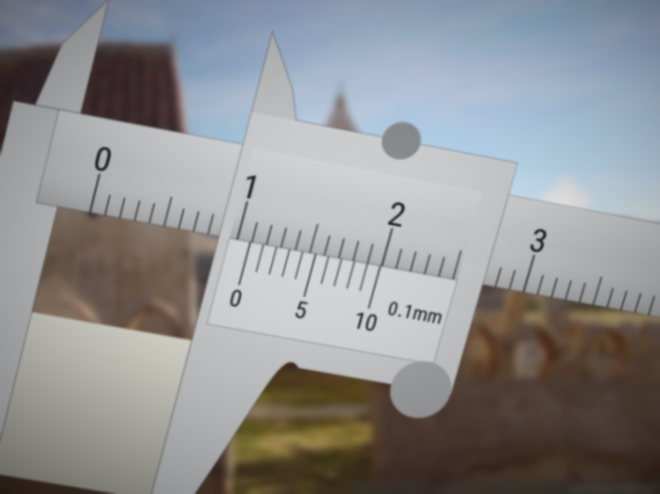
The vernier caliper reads 10.9 mm
